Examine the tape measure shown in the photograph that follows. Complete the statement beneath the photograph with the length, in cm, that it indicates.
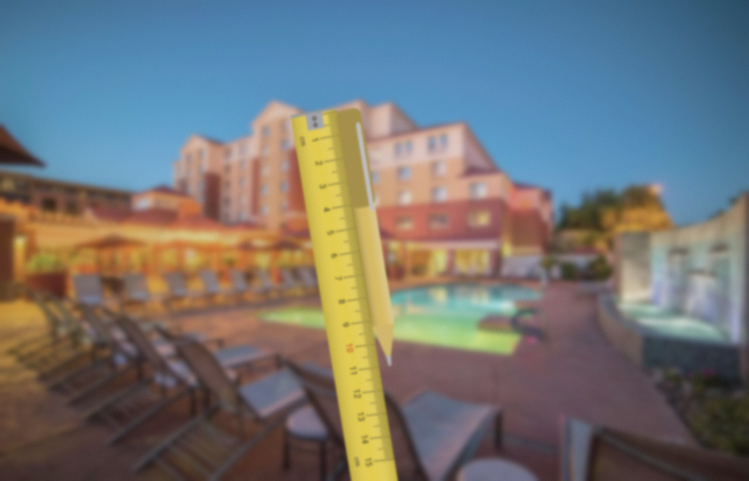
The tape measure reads 11 cm
